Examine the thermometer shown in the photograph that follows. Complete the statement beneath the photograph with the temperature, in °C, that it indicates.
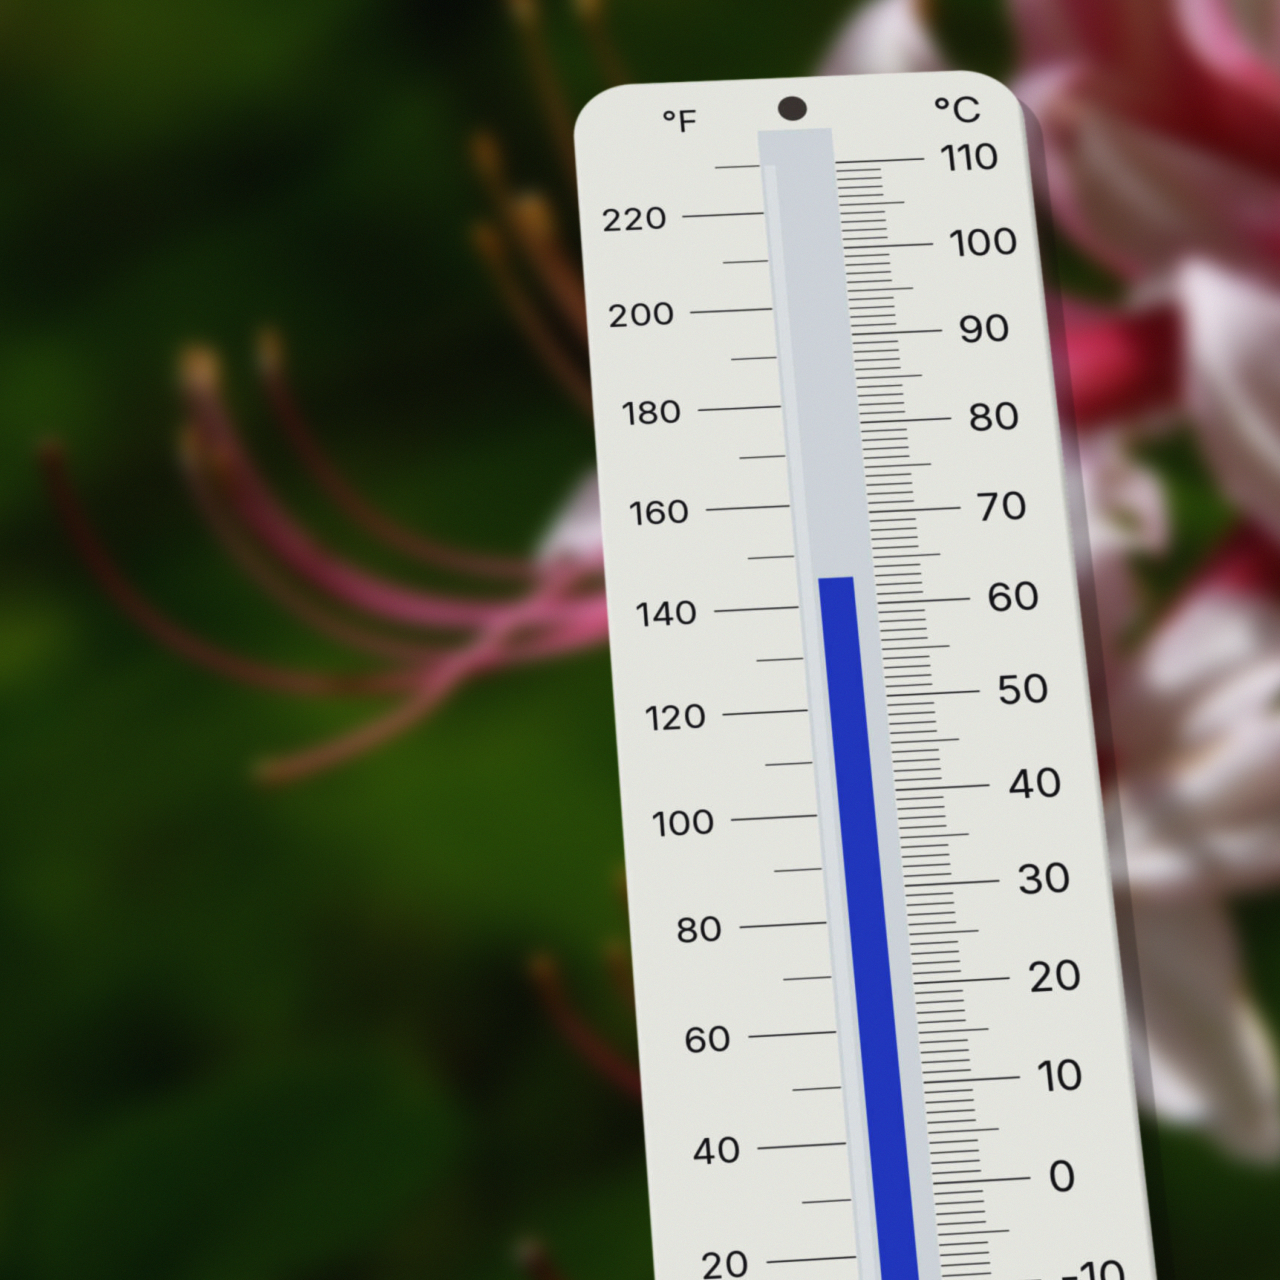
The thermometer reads 63 °C
